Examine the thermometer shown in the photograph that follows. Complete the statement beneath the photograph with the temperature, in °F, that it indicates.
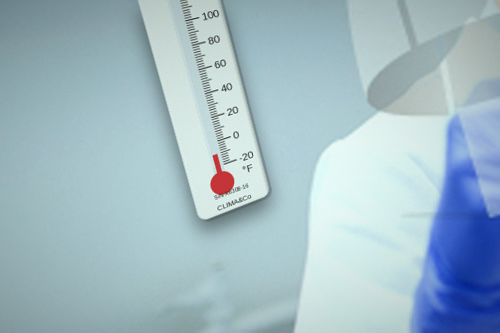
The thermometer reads -10 °F
